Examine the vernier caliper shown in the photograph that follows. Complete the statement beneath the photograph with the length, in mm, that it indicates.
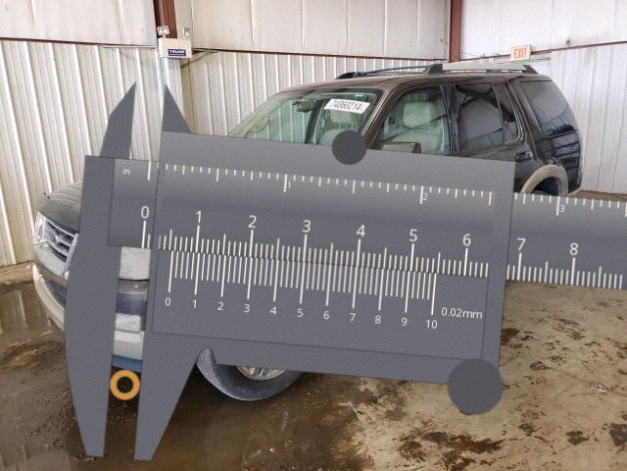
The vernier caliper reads 5.6 mm
